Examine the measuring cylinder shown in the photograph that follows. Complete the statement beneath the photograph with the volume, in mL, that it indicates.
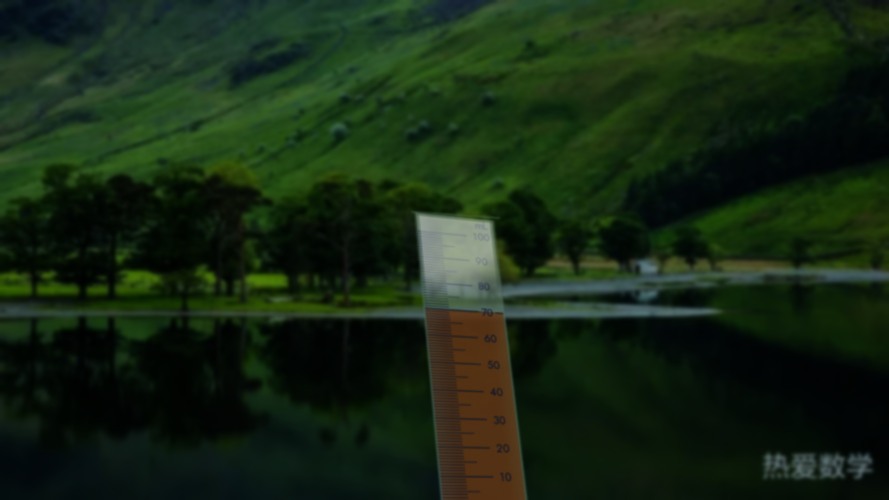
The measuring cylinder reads 70 mL
